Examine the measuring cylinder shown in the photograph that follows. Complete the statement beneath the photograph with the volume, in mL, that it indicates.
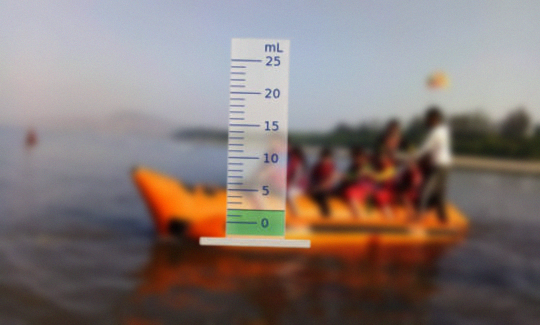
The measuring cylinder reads 2 mL
